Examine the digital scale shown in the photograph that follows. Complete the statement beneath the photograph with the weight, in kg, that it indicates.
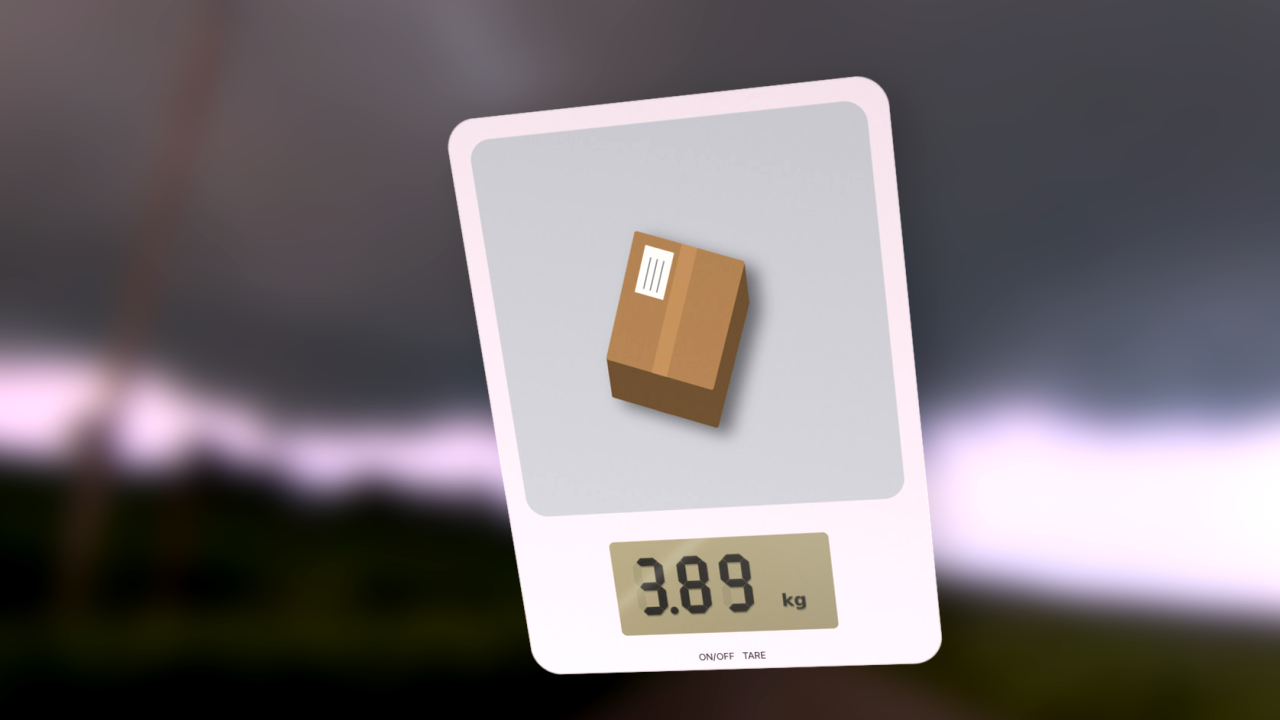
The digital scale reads 3.89 kg
